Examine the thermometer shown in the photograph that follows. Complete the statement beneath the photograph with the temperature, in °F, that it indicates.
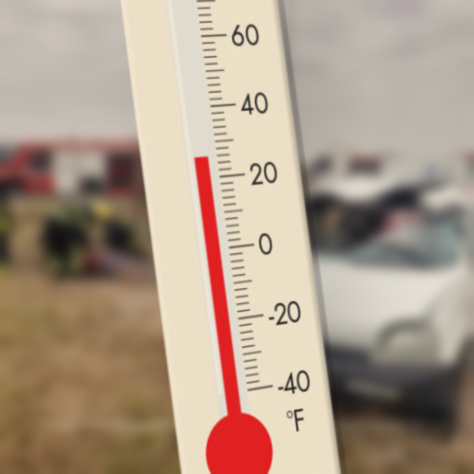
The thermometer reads 26 °F
